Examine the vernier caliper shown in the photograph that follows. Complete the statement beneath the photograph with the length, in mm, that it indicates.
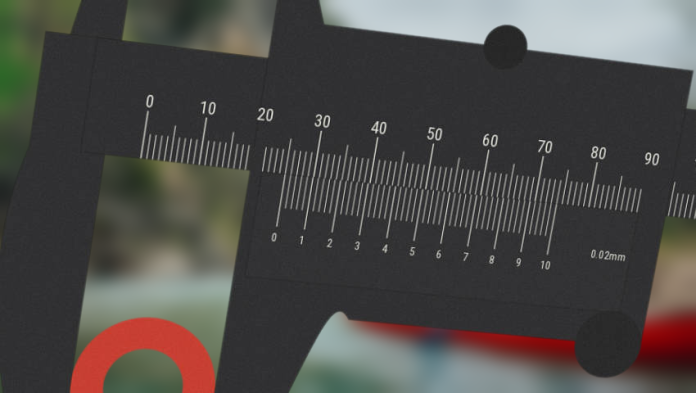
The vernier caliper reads 25.0 mm
